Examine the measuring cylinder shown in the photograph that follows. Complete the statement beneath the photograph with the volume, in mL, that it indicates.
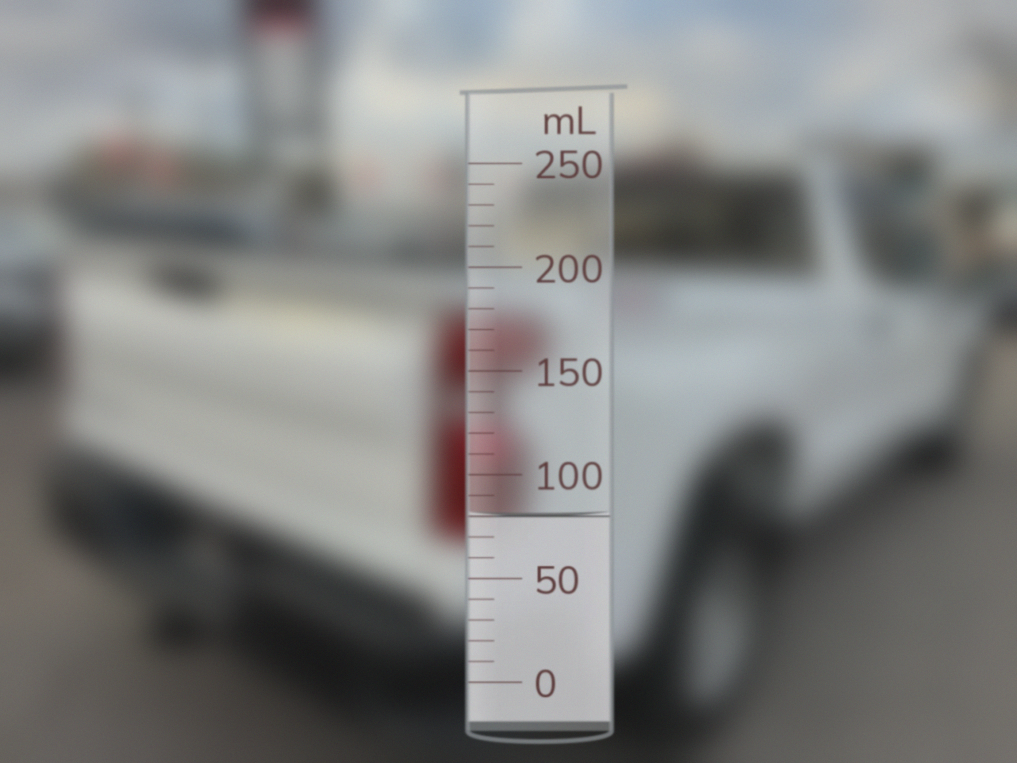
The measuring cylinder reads 80 mL
